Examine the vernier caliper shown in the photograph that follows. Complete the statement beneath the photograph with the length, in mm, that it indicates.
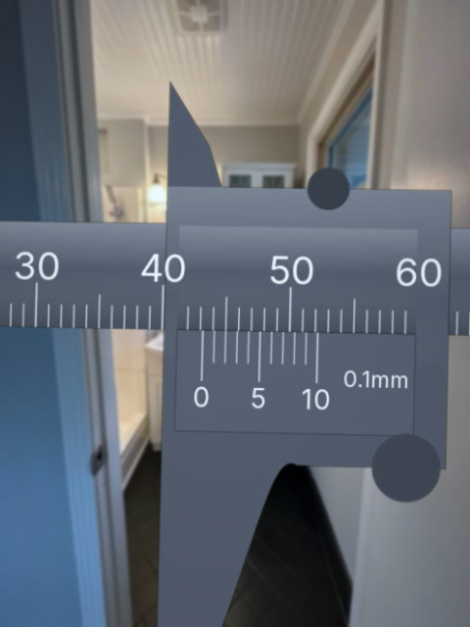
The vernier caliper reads 43.2 mm
